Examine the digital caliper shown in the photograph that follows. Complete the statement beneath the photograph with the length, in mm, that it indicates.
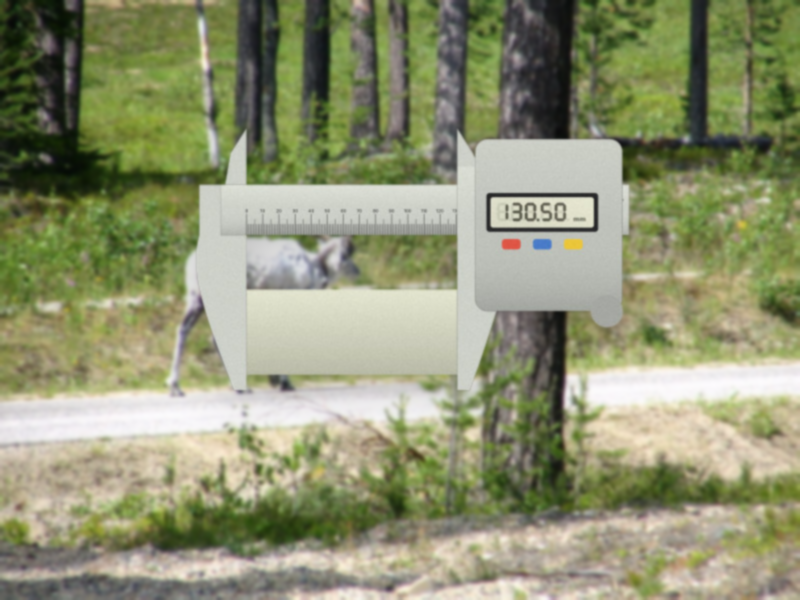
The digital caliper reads 130.50 mm
